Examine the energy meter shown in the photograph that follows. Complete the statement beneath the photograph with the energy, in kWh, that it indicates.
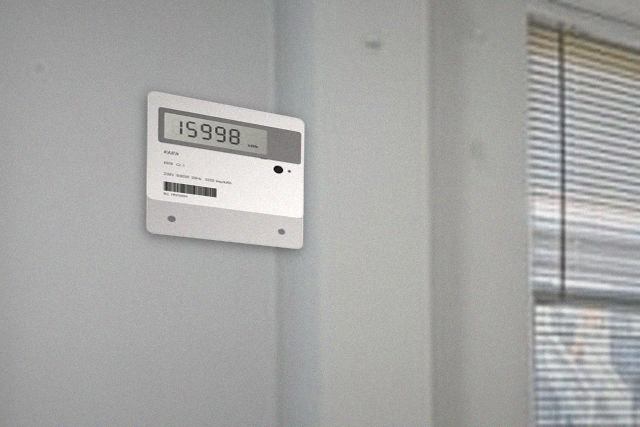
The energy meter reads 15998 kWh
